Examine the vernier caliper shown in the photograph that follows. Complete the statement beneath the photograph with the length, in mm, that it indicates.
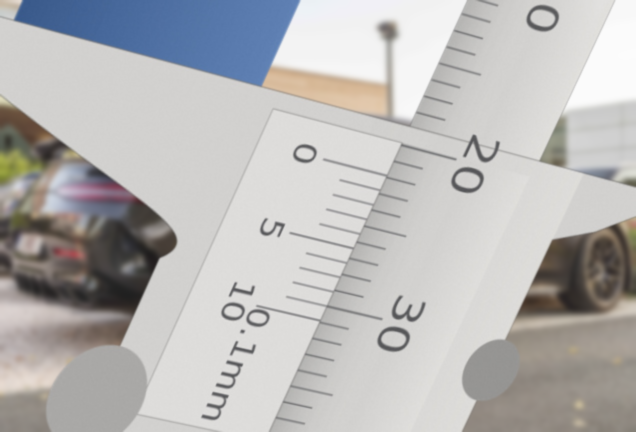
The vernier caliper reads 21.9 mm
